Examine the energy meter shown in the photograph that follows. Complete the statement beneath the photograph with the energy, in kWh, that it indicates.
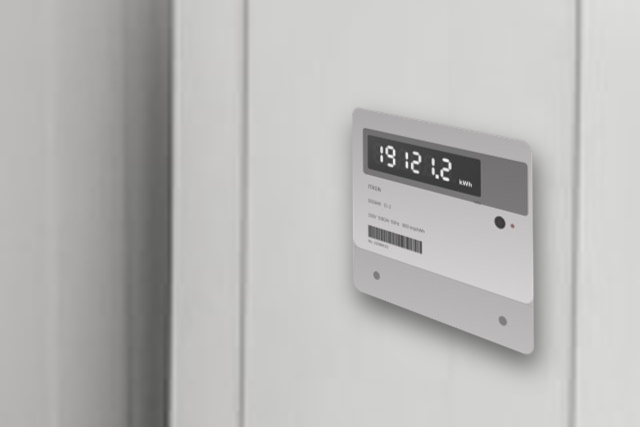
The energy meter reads 19121.2 kWh
